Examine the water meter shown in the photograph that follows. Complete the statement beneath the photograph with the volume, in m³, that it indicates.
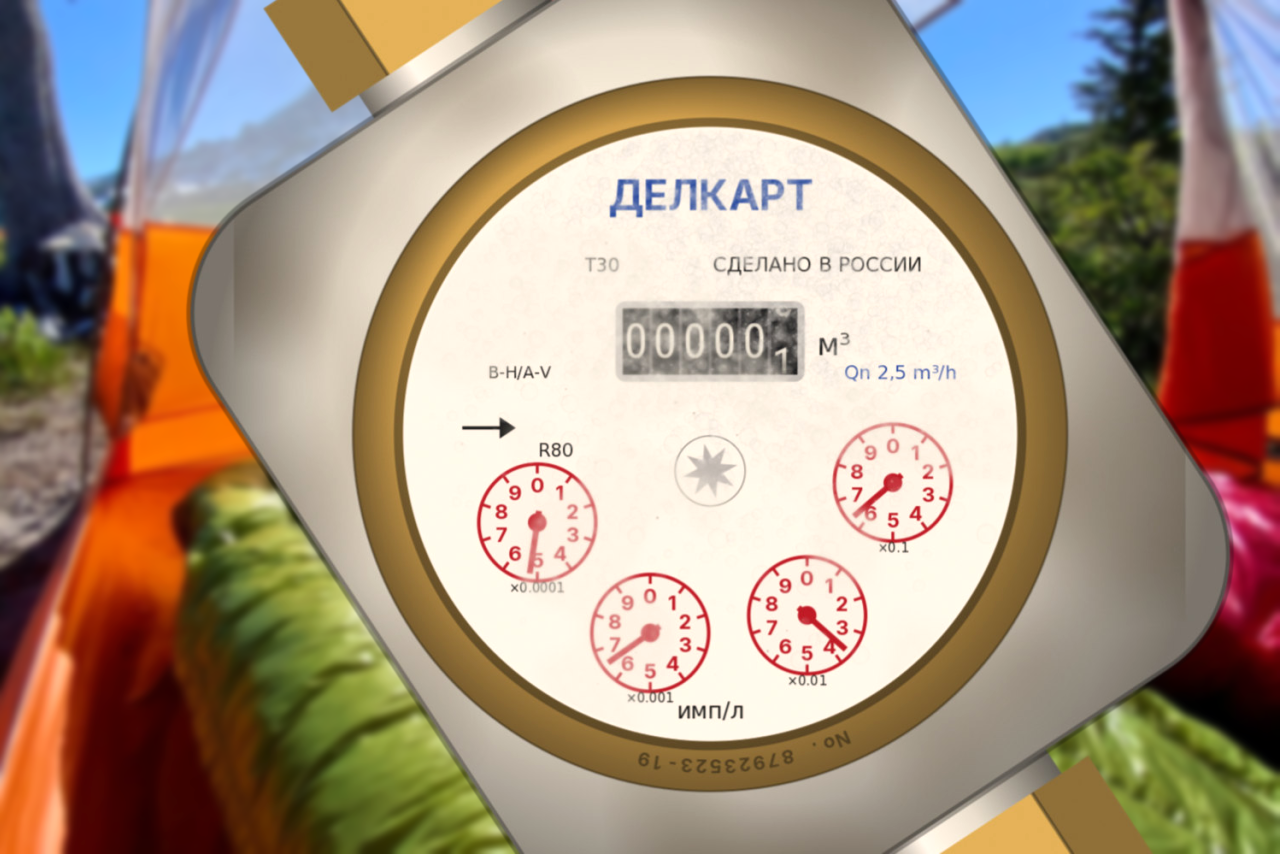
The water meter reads 0.6365 m³
